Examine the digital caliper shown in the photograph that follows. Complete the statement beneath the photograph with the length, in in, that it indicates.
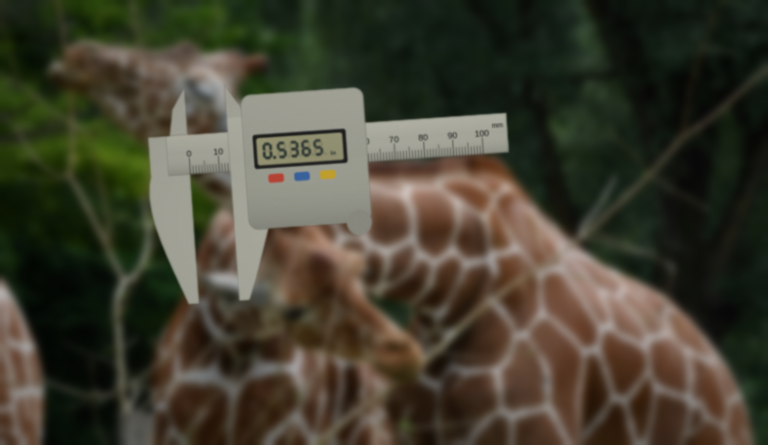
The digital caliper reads 0.5365 in
